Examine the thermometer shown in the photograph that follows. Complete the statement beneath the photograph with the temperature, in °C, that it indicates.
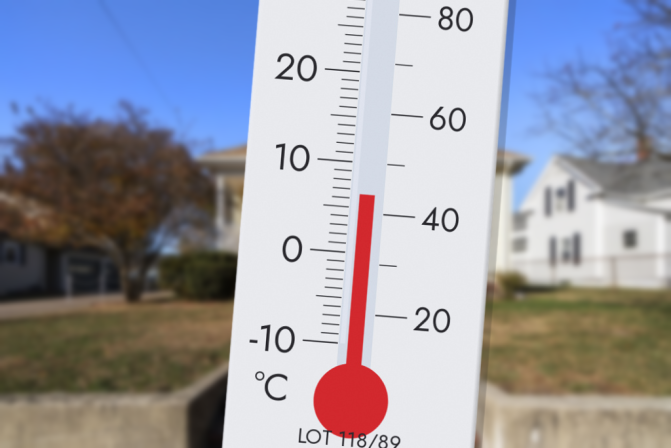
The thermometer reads 6.5 °C
